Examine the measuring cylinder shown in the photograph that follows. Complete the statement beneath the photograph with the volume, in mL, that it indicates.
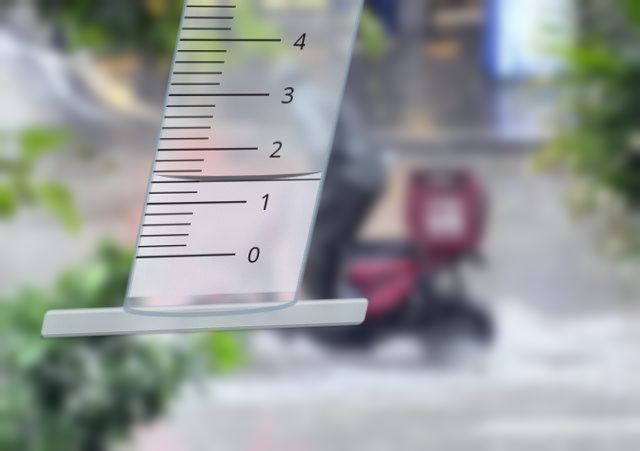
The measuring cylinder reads 1.4 mL
